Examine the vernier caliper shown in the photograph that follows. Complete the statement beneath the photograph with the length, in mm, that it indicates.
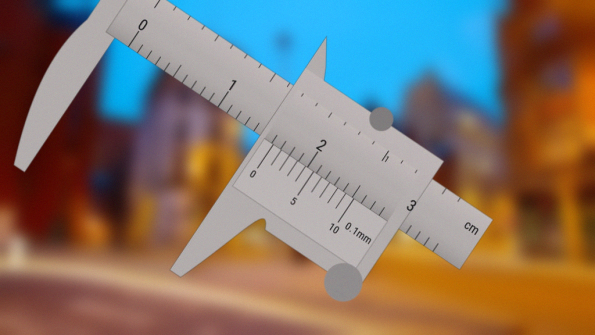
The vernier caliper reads 16.2 mm
